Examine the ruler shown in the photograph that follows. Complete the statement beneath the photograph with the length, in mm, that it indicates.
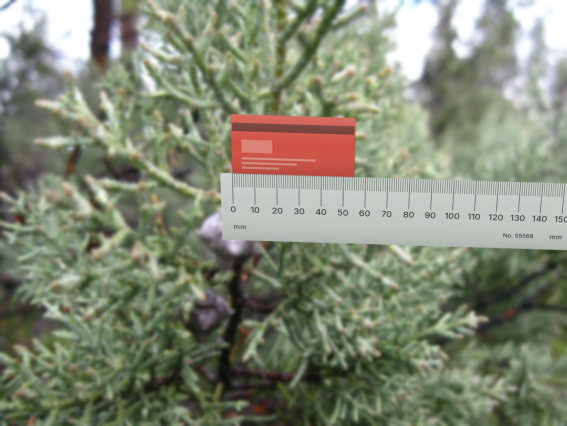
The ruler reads 55 mm
